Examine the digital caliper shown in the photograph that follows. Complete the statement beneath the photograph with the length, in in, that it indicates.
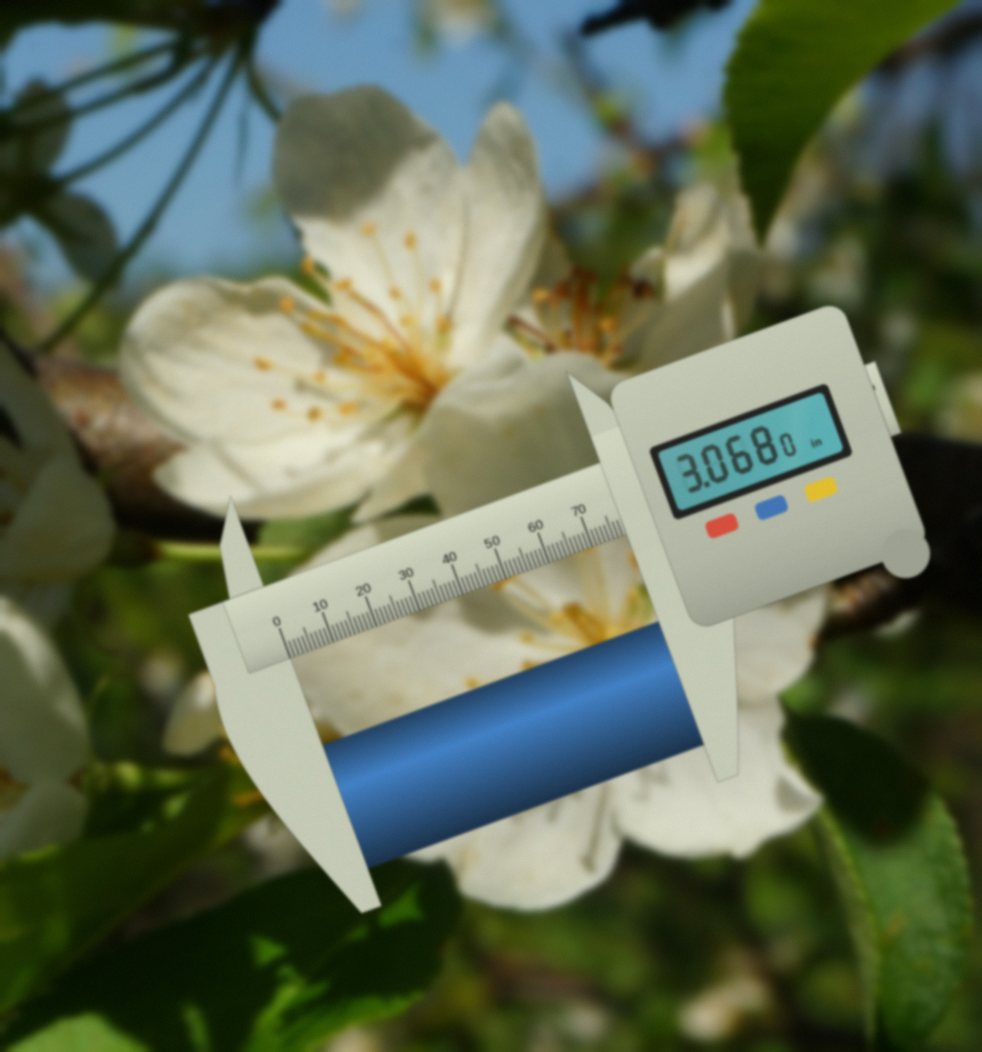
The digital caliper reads 3.0680 in
